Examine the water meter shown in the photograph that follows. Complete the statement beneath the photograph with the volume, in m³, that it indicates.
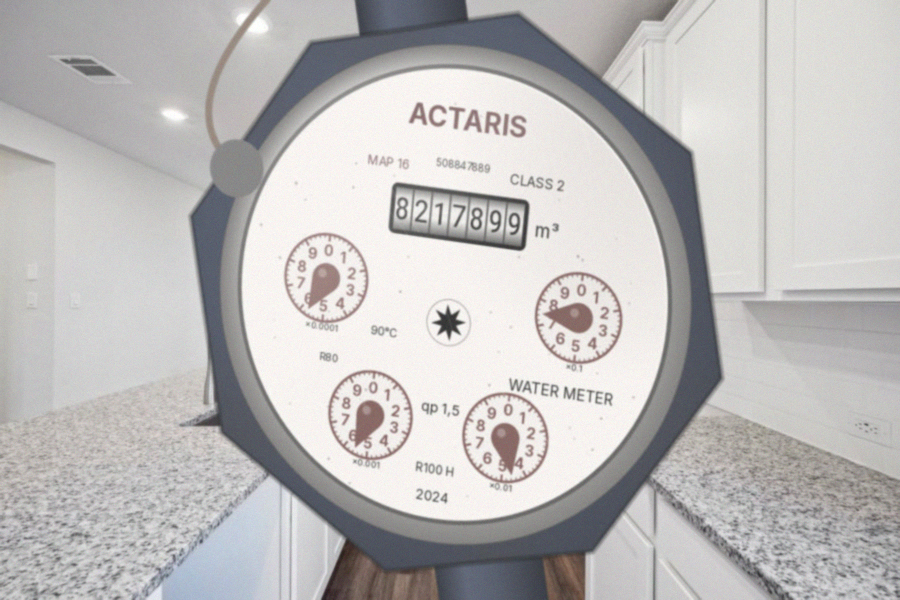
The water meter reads 8217899.7455 m³
